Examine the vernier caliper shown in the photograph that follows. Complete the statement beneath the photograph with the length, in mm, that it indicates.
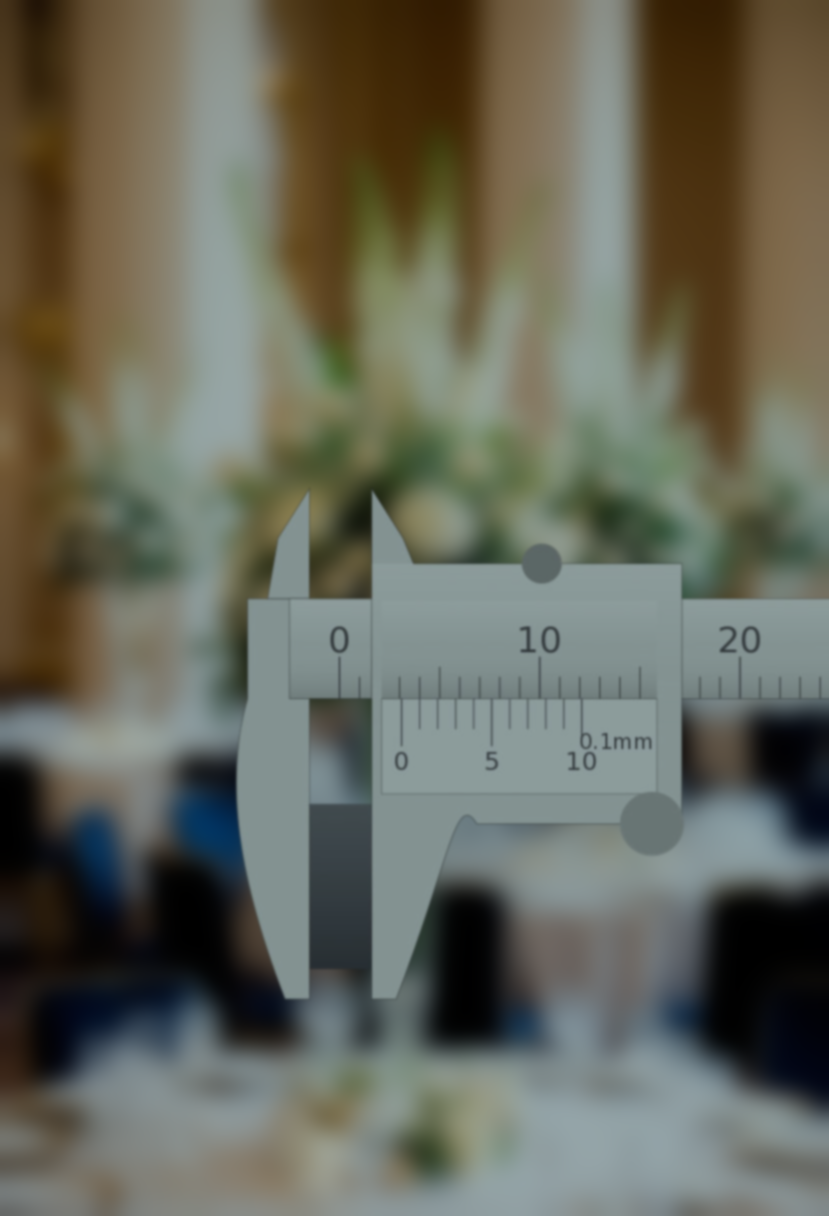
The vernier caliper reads 3.1 mm
